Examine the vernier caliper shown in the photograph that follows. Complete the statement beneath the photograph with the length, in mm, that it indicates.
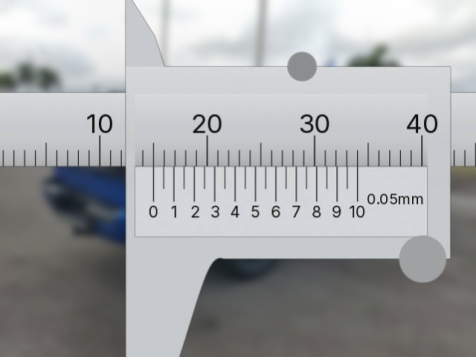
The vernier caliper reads 15.0 mm
